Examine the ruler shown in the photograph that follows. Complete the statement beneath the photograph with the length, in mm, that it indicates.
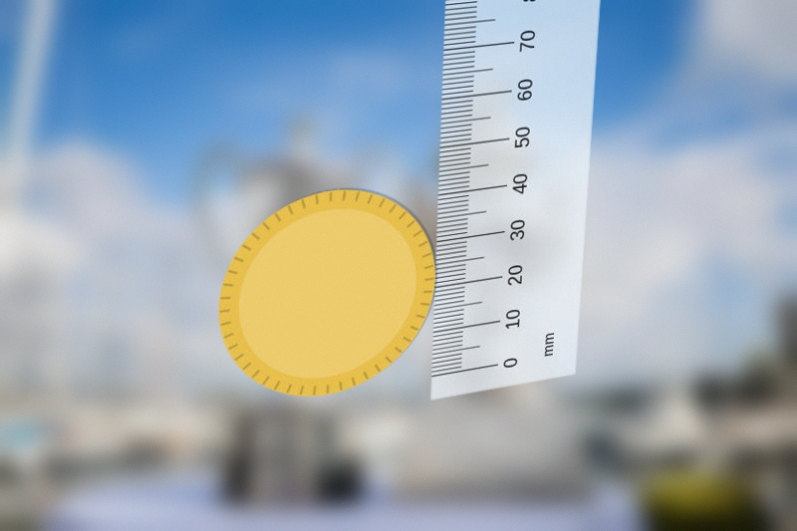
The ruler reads 44 mm
